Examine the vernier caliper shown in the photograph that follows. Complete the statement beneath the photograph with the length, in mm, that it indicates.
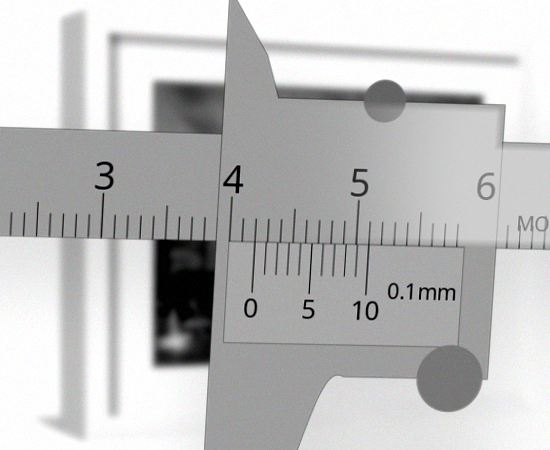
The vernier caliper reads 42.0 mm
